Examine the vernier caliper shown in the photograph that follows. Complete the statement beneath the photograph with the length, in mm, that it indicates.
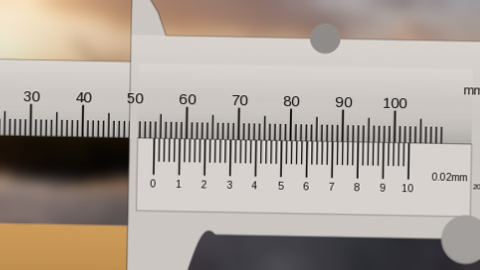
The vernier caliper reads 53.8 mm
